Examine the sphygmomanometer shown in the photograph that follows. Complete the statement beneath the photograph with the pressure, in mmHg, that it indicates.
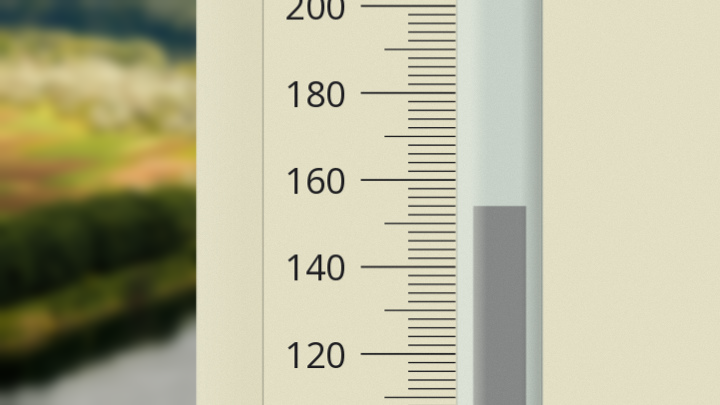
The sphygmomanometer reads 154 mmHg
